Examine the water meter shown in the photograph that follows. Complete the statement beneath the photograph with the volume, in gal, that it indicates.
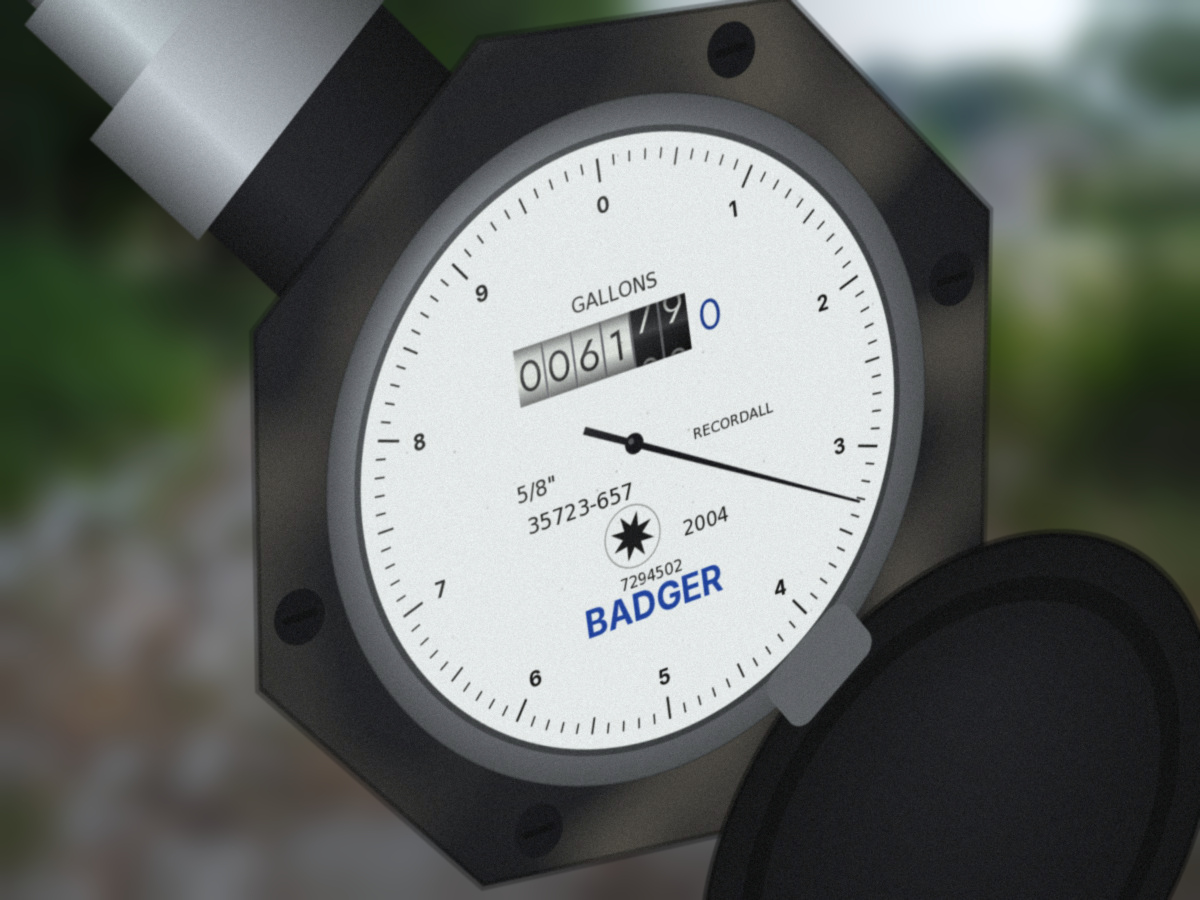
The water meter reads 61793.3 gal
